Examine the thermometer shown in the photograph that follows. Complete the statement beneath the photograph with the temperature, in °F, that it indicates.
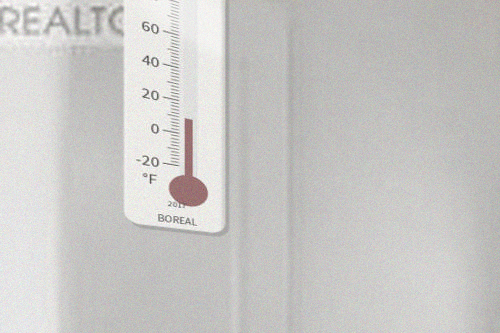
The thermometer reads 10 °F
